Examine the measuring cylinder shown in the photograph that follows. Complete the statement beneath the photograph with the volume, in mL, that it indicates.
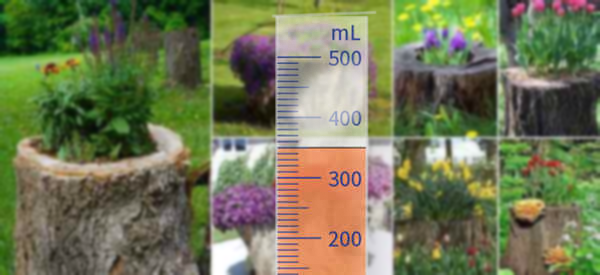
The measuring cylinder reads 350 mL
